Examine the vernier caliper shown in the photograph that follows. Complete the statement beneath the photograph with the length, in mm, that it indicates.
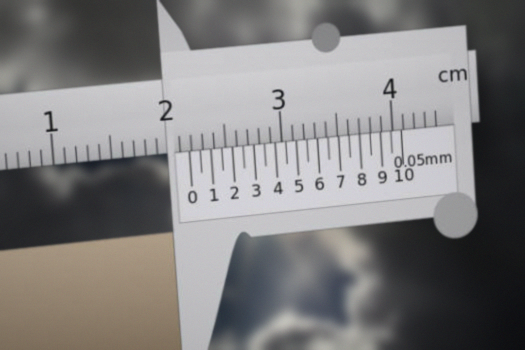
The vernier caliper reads 21.8 mm
